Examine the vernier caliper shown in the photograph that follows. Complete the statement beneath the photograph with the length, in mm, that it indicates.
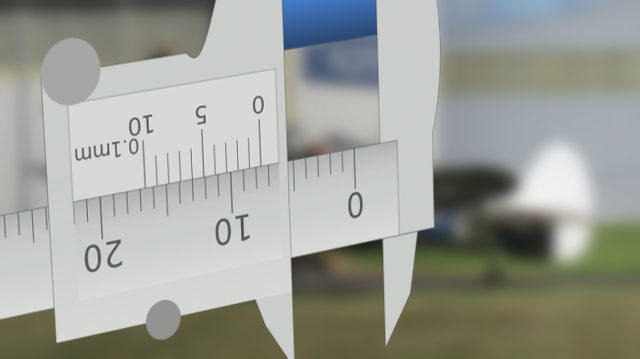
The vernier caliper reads 7.6 mm
